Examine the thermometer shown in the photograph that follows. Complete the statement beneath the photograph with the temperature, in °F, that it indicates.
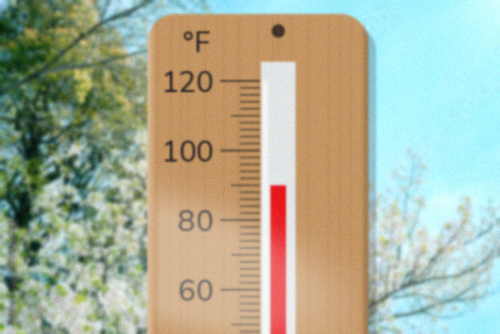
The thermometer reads 90 °F
